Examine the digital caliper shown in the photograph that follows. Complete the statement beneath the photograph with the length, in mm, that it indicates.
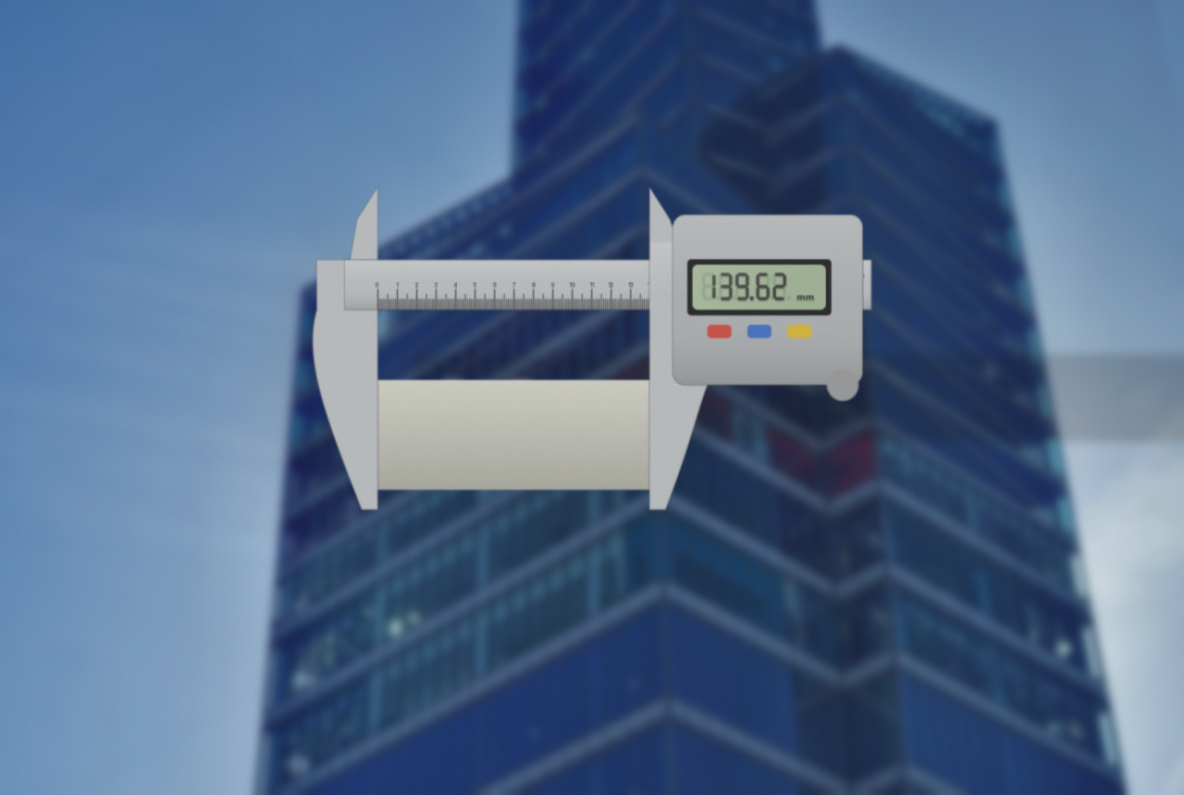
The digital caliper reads 139.62 mm
